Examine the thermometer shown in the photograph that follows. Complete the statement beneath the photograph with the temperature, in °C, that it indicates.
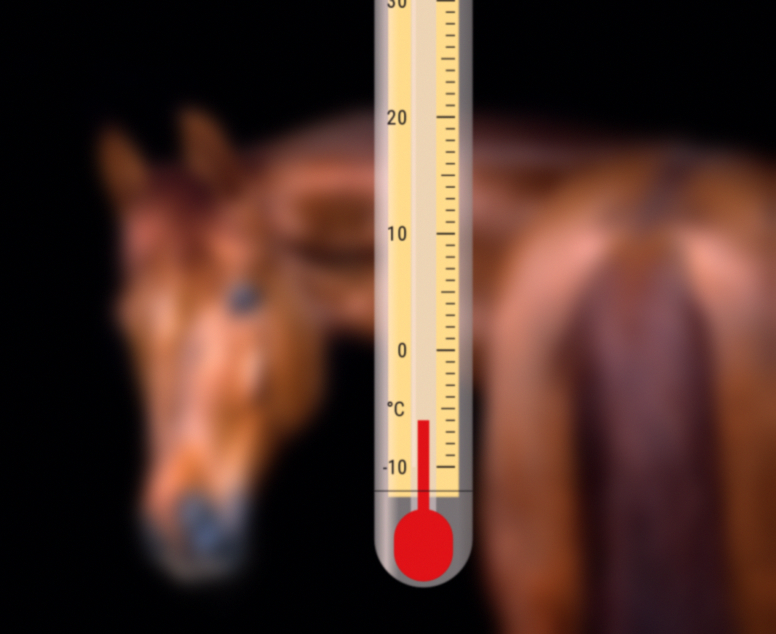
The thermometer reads -6 °C
